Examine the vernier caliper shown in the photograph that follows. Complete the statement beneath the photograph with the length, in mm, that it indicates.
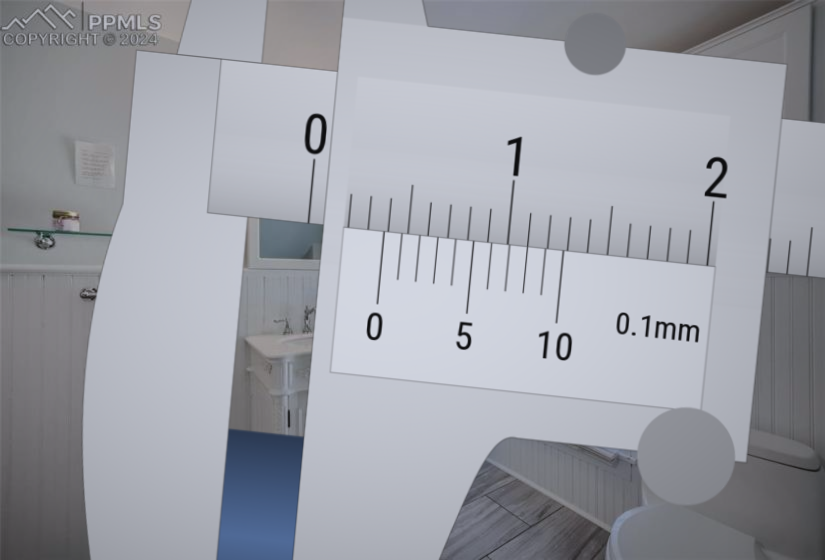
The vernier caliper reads 3.8 mm
